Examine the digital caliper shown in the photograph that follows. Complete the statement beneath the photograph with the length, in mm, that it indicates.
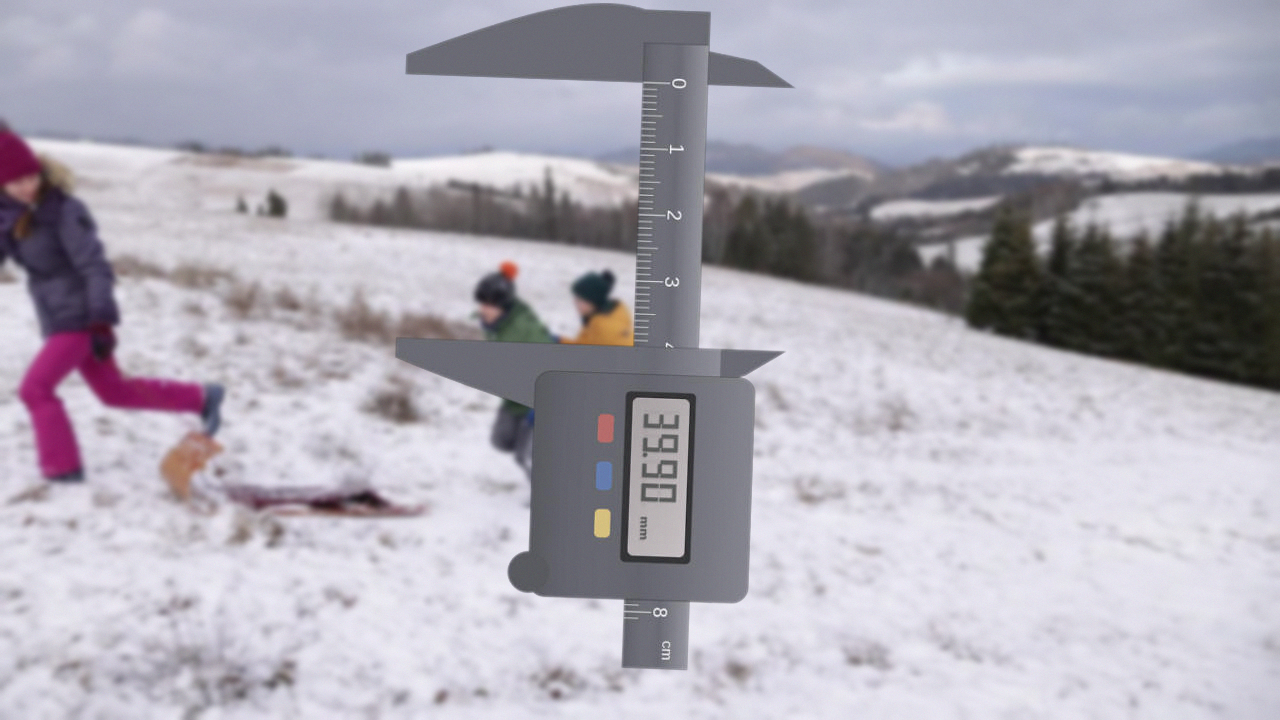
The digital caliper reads 39.90 mm
